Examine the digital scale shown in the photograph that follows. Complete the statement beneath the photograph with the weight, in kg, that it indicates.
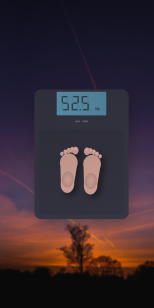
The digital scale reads 52.5 kg
